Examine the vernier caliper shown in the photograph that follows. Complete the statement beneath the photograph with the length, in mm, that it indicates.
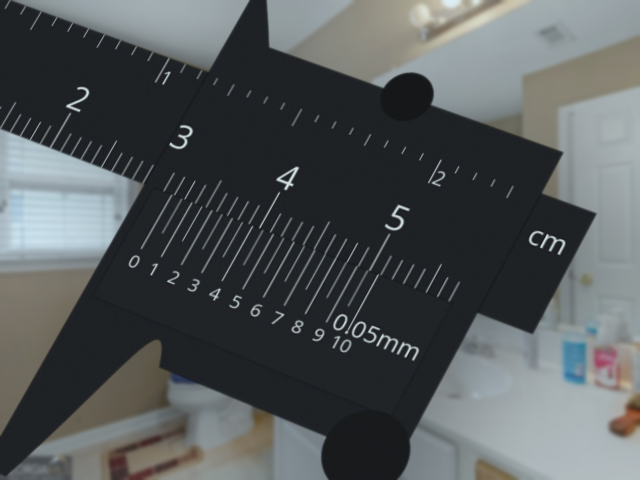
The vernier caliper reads 31.8 mm
